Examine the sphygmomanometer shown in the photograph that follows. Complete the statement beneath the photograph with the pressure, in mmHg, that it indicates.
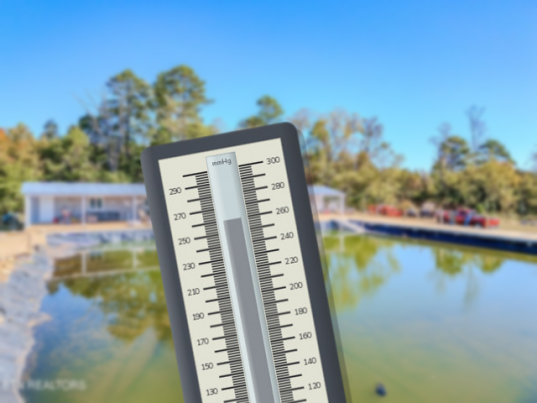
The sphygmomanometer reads 260 mmHg
